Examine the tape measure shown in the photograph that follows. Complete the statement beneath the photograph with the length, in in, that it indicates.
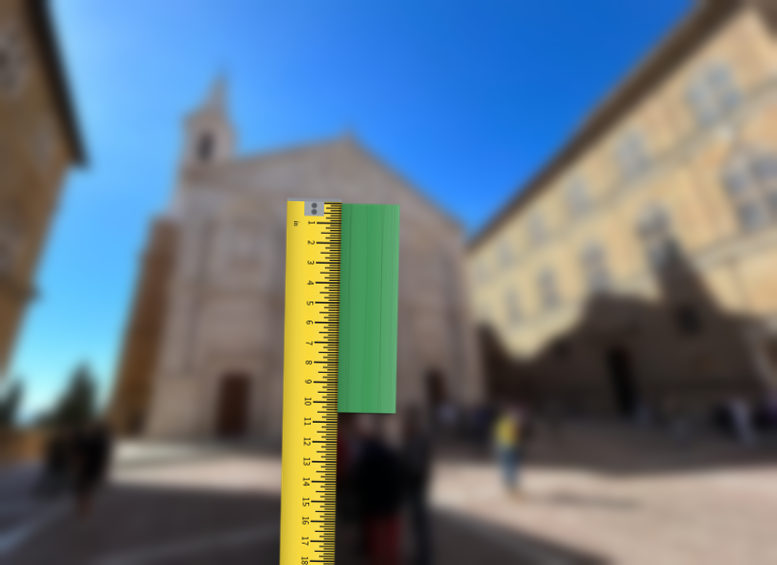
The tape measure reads 10.5 in
